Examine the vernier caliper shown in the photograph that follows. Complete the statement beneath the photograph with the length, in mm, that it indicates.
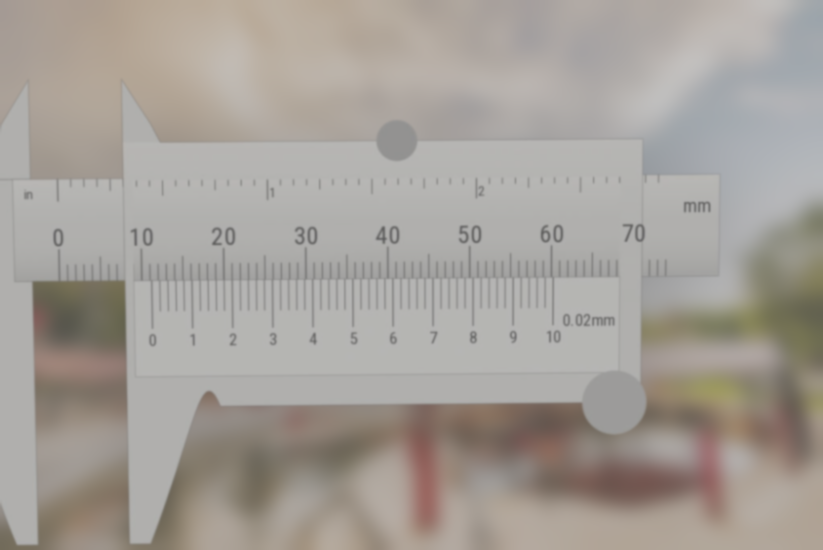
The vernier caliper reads 11.2 mm
